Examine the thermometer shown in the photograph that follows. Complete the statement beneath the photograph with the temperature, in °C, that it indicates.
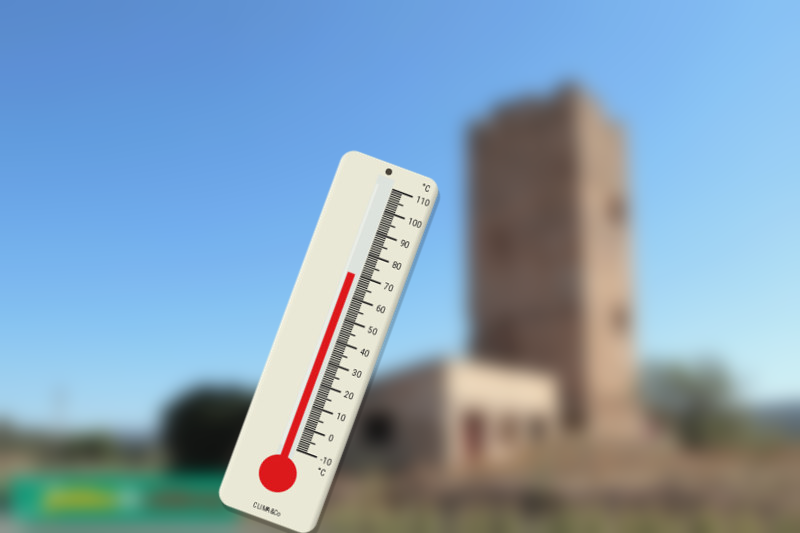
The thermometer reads 70 °C
